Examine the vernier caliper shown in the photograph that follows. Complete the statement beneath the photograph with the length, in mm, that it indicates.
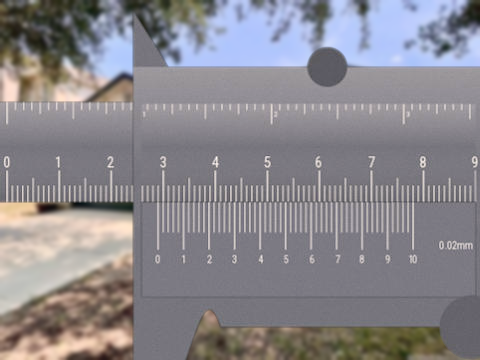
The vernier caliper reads 29.0 mm
